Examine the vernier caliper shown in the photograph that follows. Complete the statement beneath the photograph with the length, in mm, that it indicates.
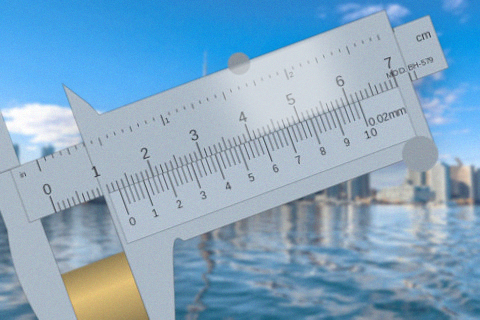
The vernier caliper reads 13.0 mm
